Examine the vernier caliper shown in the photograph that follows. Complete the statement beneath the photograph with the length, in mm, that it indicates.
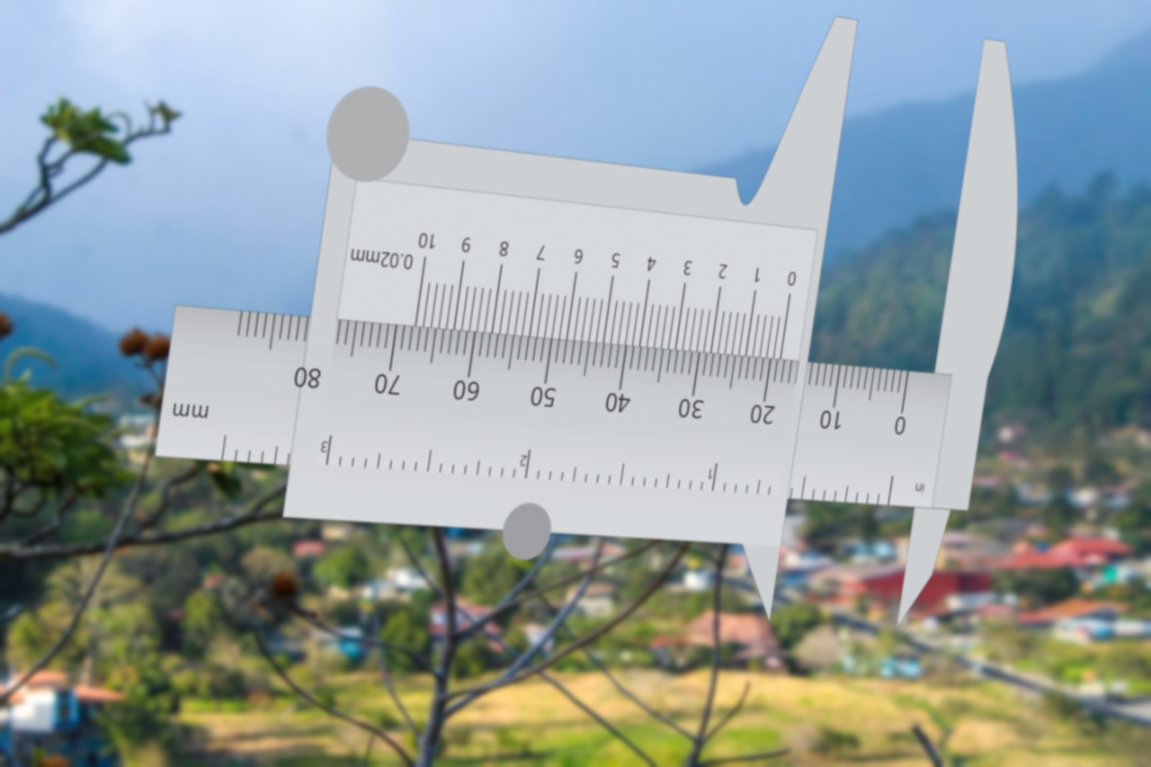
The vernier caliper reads 18.6 mm
